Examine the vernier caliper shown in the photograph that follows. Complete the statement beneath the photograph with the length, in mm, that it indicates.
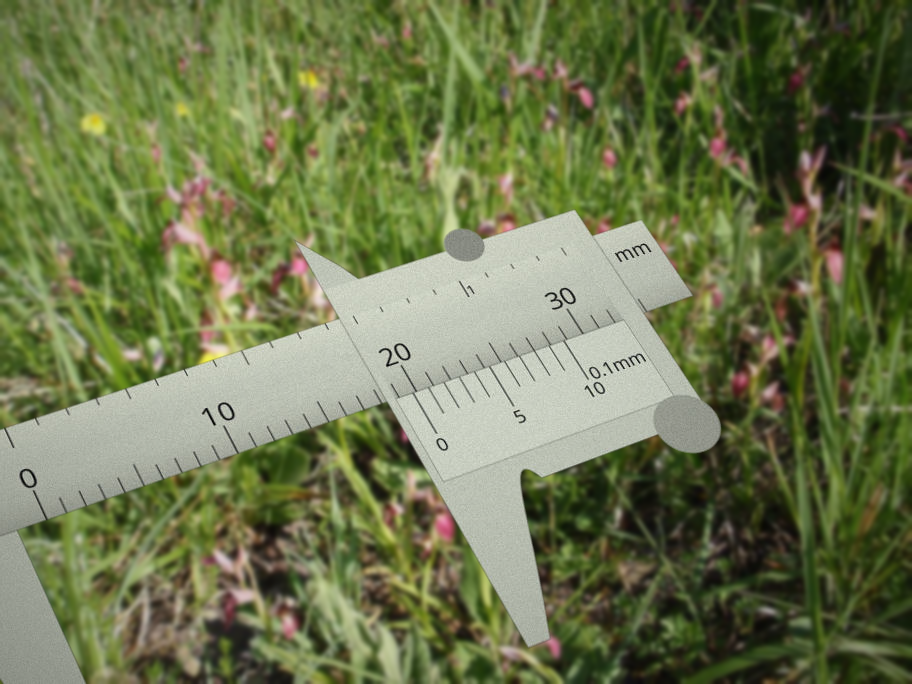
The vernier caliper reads 19.8 mm
